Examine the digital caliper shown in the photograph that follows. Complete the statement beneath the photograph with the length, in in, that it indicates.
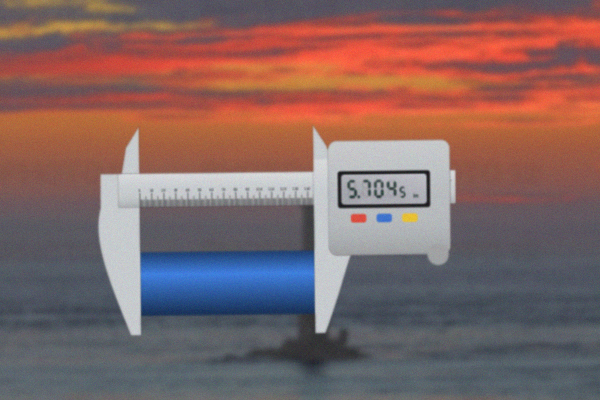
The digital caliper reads 5.7045 in
